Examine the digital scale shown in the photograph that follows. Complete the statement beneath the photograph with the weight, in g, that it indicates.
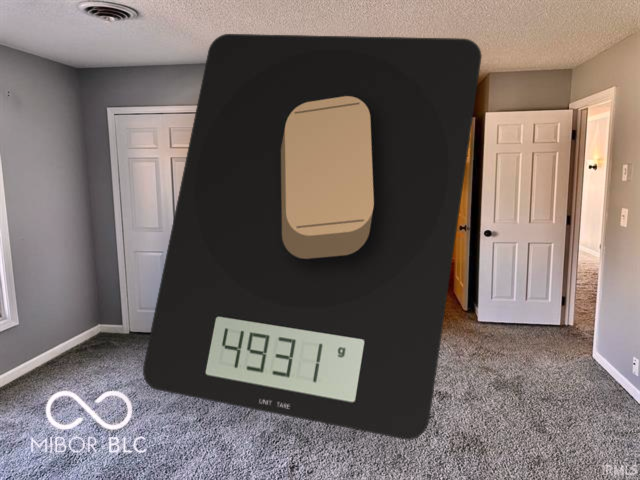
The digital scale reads 4931 g
